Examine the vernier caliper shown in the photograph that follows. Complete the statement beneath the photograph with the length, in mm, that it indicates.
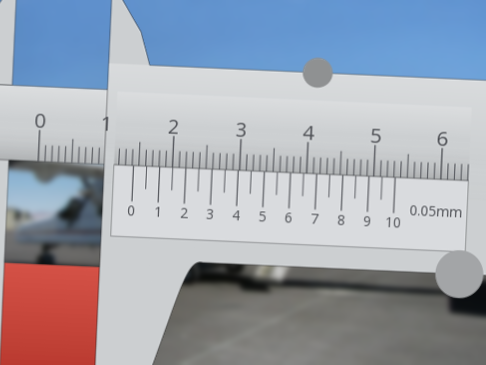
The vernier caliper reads 14.2 mm
